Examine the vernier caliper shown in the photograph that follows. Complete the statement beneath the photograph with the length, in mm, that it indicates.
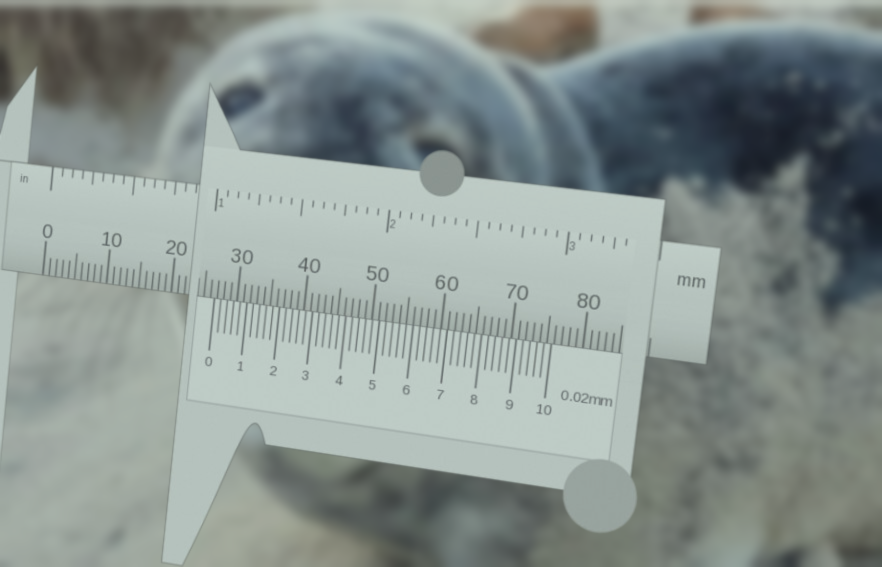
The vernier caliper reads 26.6 mm
